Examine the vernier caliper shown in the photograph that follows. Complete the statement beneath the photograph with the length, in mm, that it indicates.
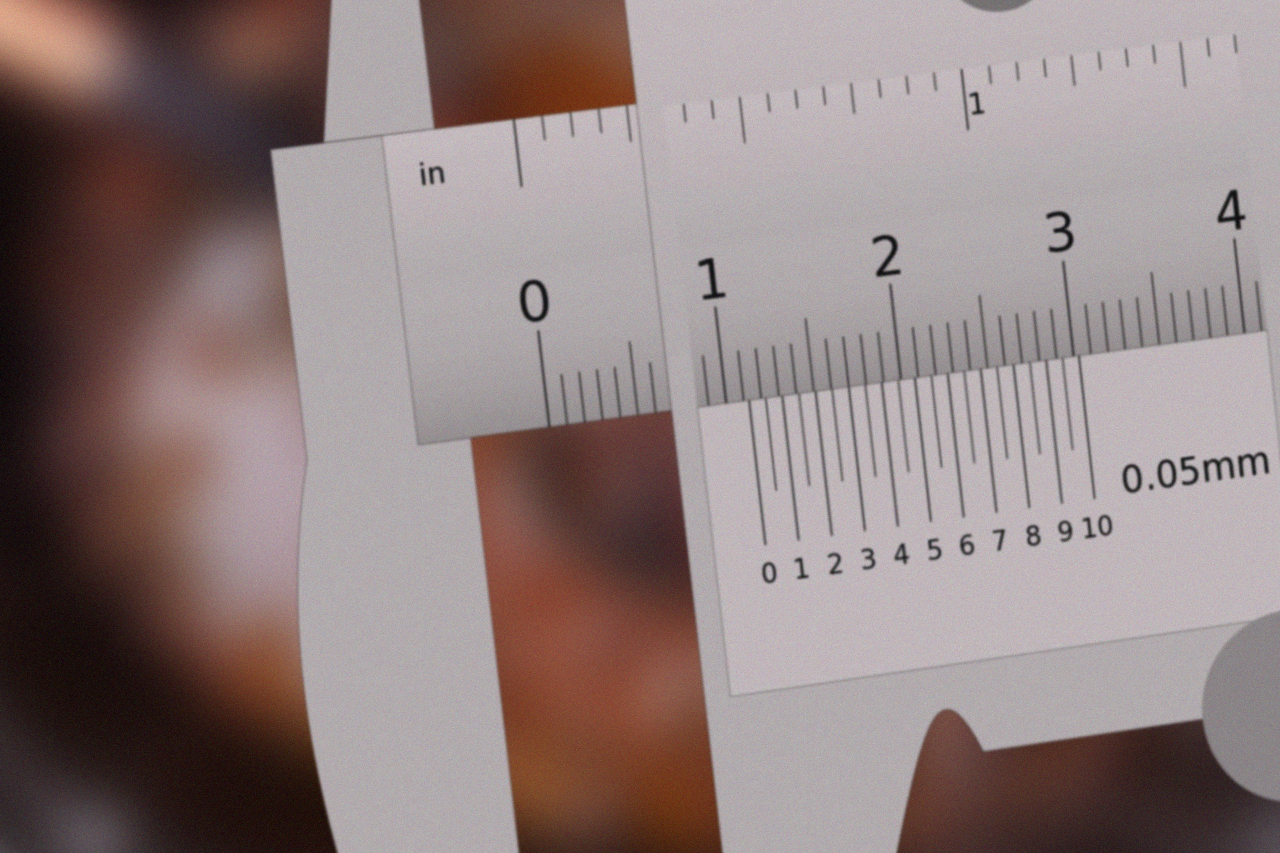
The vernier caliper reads 11.3 mm
